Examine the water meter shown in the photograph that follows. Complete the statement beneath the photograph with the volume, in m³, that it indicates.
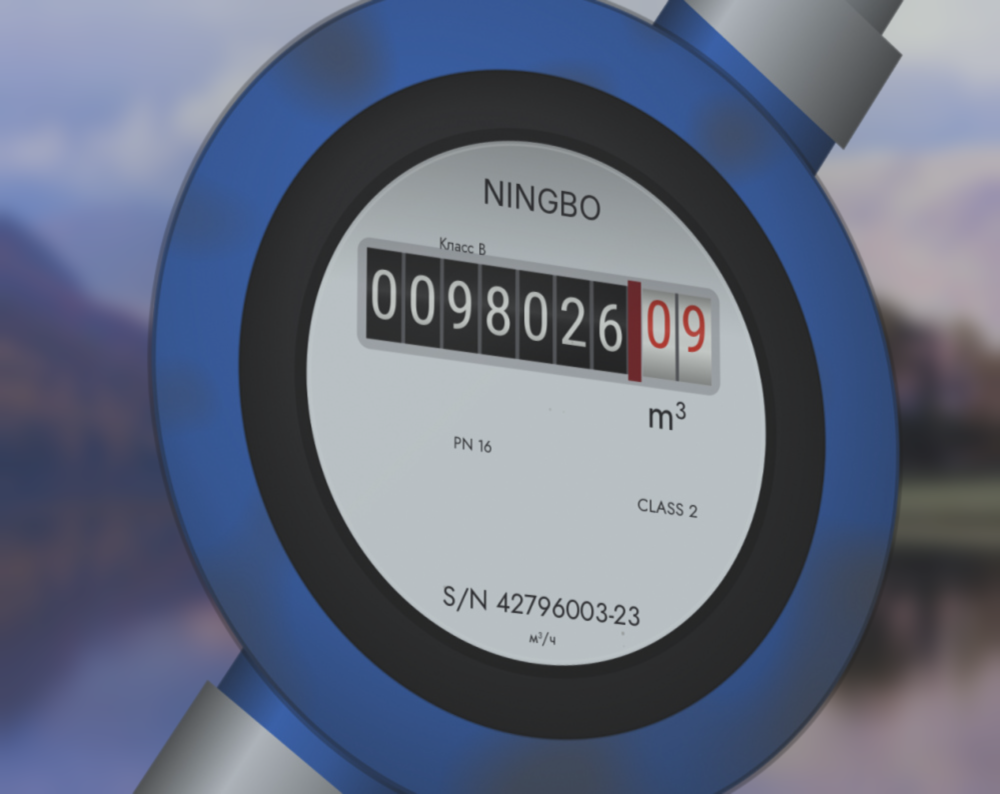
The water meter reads 98026.09 m³
